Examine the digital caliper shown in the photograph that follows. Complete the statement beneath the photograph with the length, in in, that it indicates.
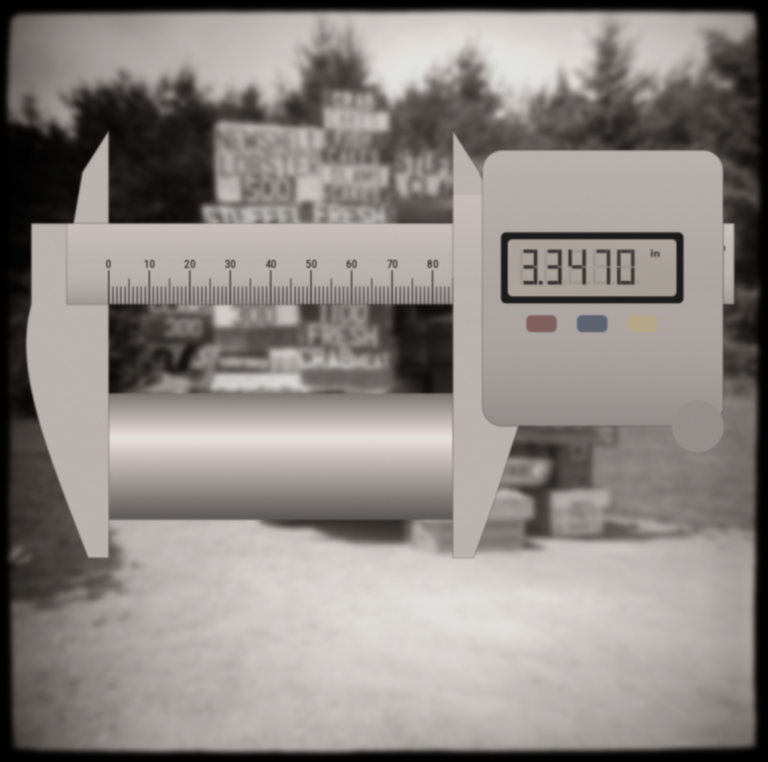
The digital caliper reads 3.3470 in
